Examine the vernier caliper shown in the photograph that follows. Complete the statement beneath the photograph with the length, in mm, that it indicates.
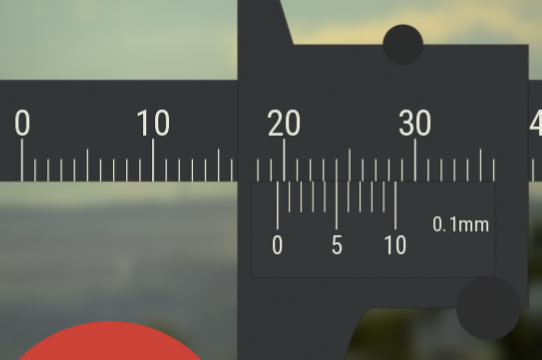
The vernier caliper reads 19.5 mm
